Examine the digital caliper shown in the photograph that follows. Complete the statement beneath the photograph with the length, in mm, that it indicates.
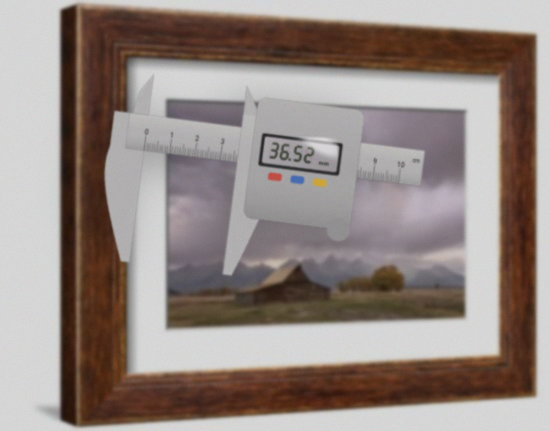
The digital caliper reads 36.52 mm
